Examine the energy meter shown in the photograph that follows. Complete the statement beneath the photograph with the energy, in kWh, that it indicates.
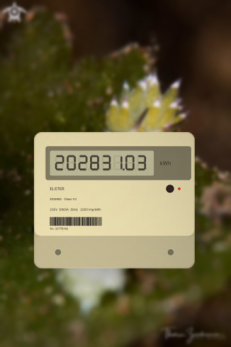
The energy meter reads 202831.03 kWh
